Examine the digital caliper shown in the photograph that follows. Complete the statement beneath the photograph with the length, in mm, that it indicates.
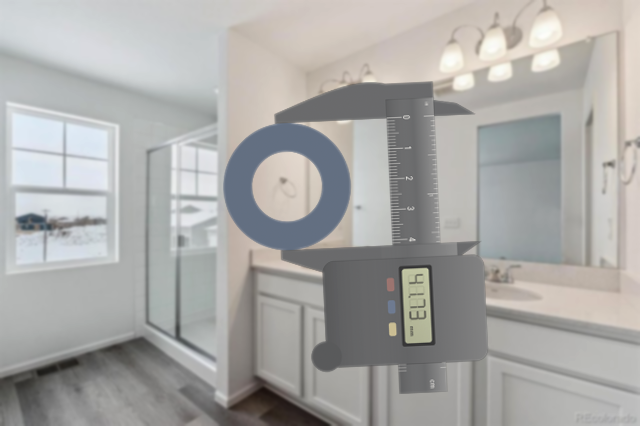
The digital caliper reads 41.73 mm
